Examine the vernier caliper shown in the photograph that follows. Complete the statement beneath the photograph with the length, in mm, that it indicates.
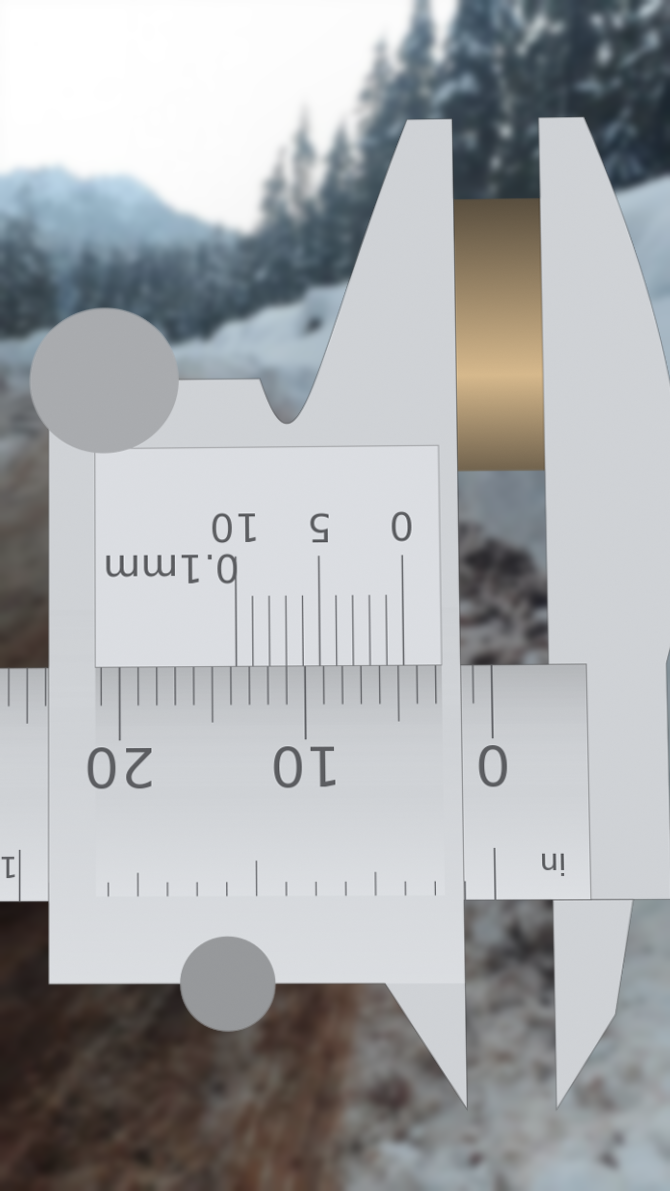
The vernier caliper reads 4.7 mm
